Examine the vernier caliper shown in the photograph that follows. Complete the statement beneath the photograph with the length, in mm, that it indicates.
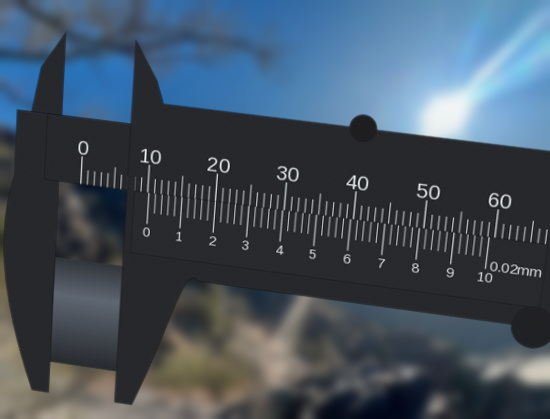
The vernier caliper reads 10.2 mm
